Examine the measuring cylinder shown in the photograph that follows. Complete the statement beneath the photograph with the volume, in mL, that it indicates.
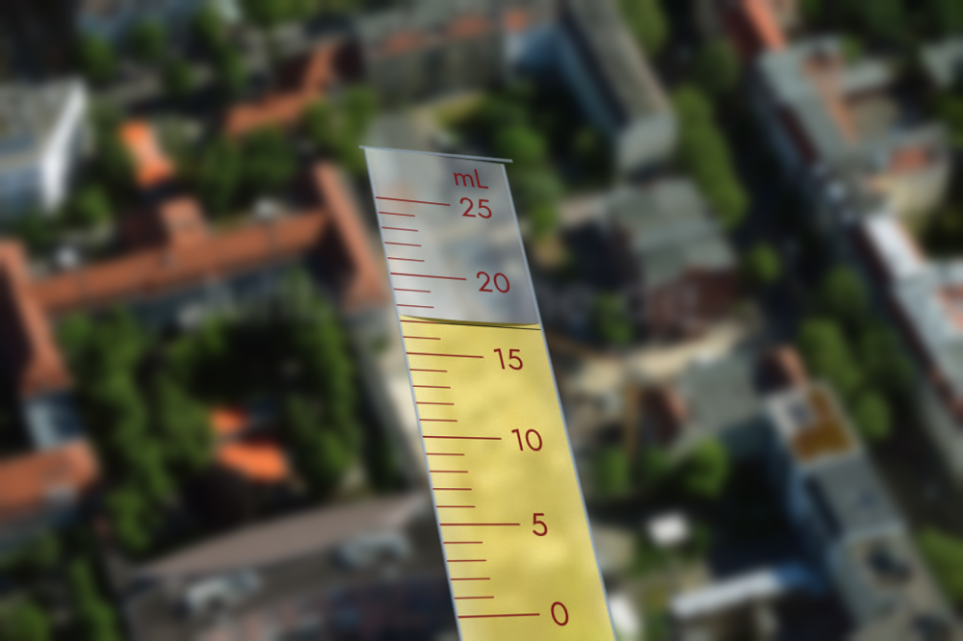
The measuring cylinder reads 17 mL
